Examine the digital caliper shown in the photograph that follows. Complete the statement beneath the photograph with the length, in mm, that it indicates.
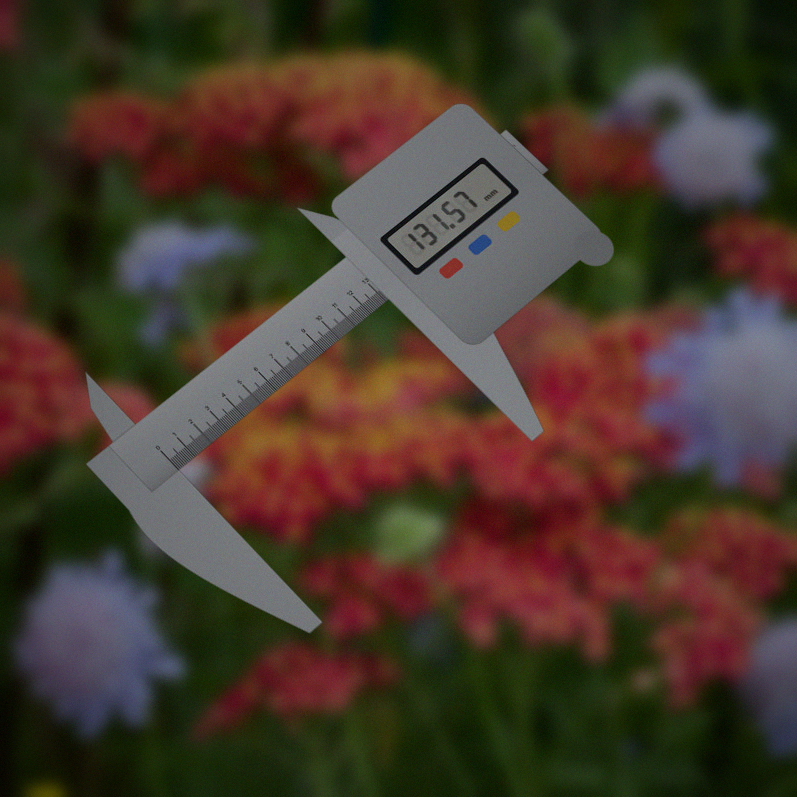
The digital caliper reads 131.57 mm
